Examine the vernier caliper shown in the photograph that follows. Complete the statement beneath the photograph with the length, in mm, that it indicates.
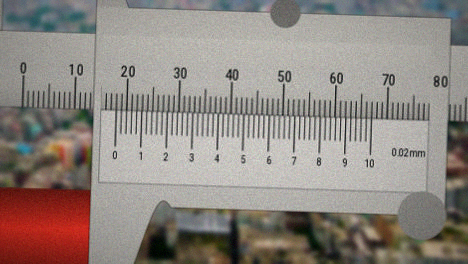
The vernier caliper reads 18.0 mm
